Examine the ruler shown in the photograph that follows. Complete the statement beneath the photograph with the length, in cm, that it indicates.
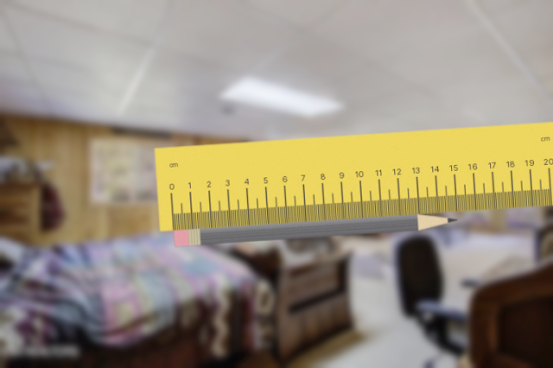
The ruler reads 15 cm
